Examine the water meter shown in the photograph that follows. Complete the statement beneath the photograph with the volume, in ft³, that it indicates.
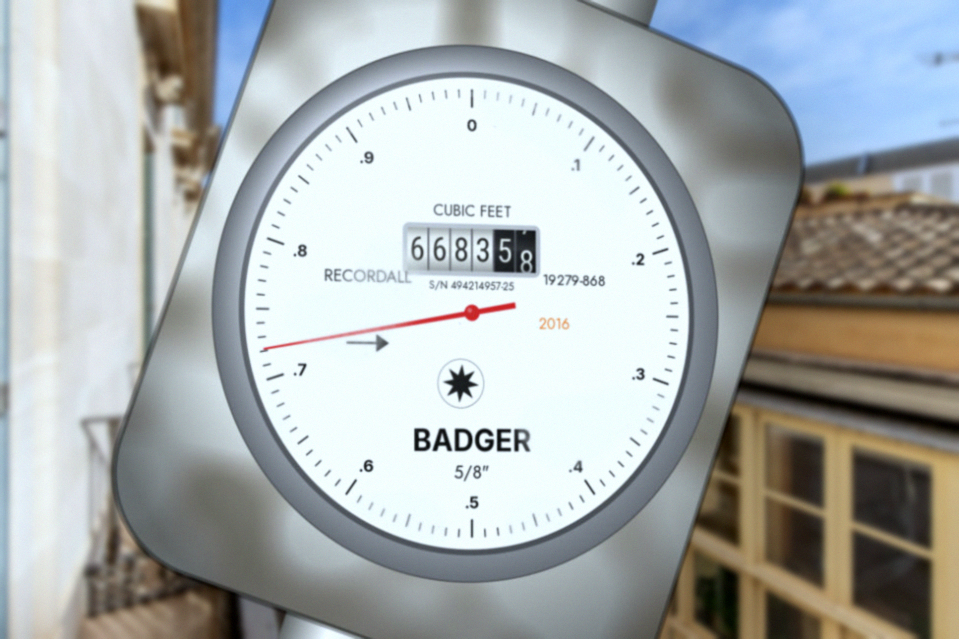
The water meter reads 668357.72 ft³
